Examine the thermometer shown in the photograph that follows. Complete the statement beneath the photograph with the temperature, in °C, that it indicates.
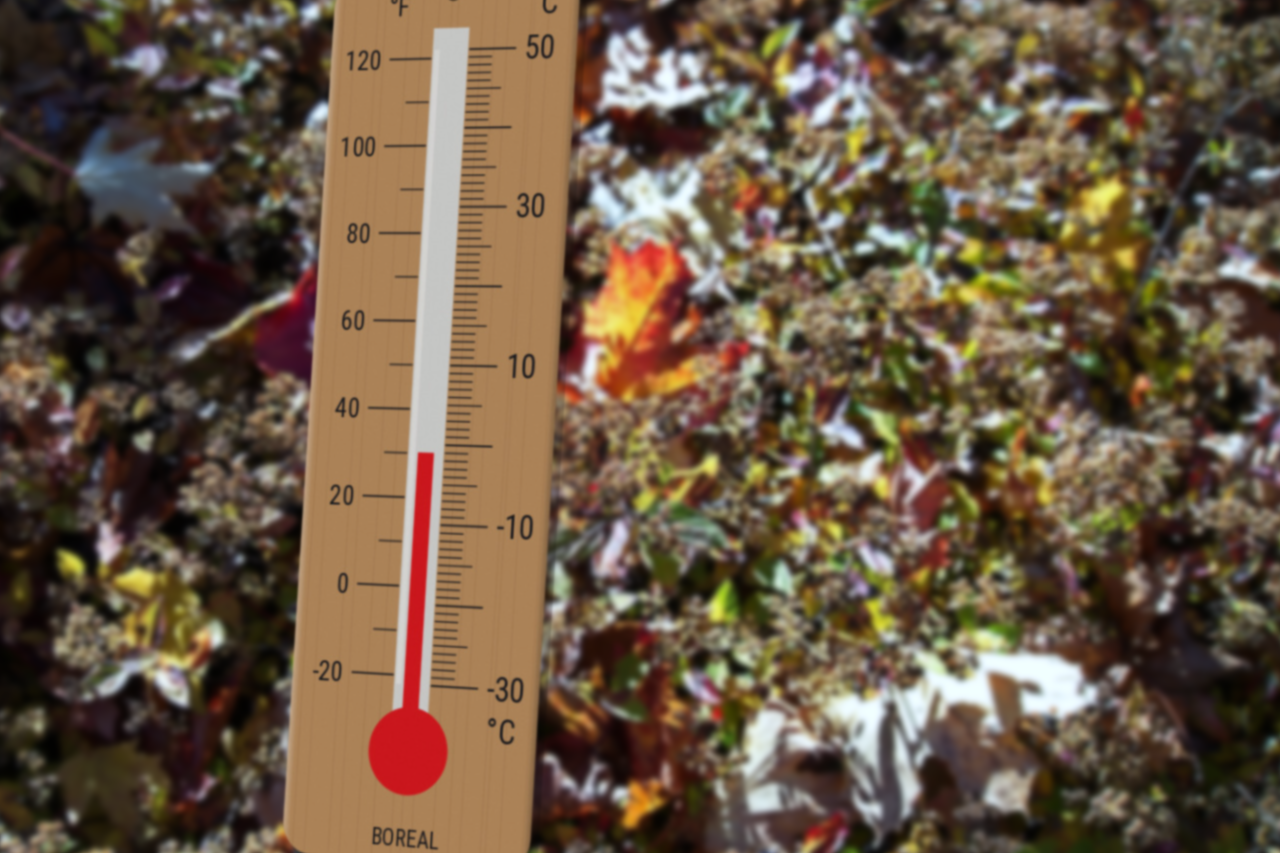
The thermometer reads -1 °C
